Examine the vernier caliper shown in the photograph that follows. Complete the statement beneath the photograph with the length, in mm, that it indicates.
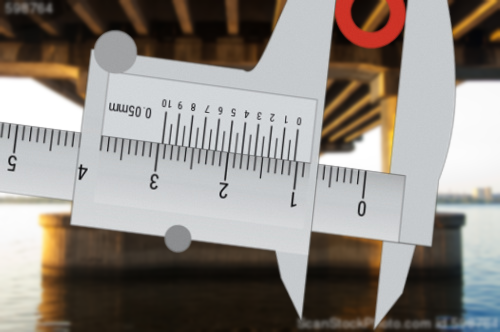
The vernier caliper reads 10.4 mm
